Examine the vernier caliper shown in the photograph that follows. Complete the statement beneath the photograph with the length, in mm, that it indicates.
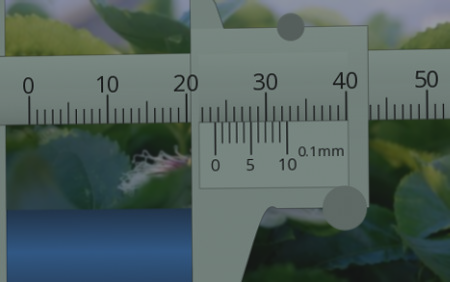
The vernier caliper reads 23.6 mm
